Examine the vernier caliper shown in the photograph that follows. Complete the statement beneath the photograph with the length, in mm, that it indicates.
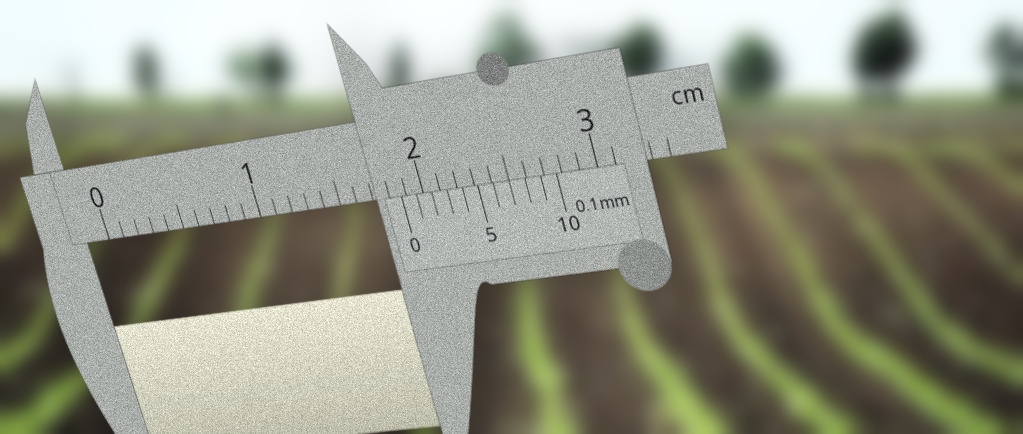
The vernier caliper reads 18.7 mm
